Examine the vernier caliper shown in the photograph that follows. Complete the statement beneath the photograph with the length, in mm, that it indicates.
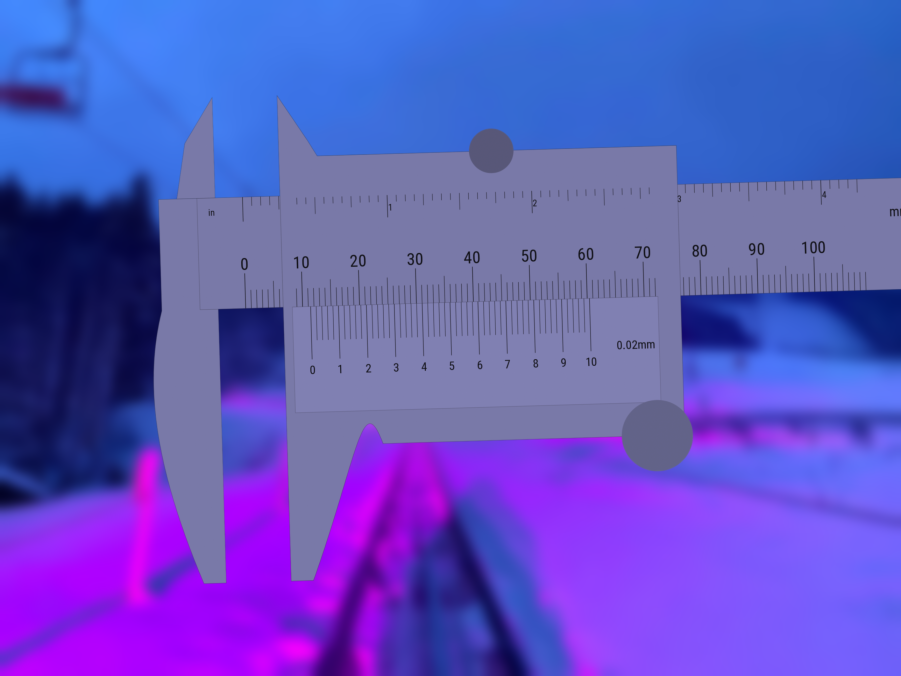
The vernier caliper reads 11.4 mm
